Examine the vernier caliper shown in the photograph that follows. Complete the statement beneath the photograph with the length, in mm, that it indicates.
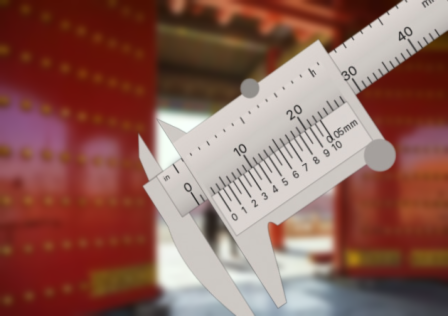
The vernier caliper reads 3.6 mm
